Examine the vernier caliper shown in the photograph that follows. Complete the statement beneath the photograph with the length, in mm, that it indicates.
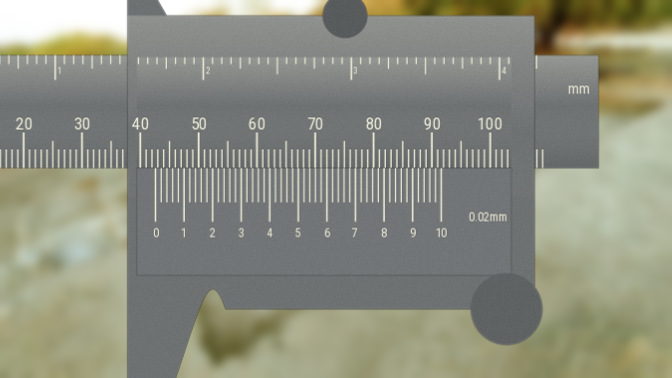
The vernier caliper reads 42.6 mm
